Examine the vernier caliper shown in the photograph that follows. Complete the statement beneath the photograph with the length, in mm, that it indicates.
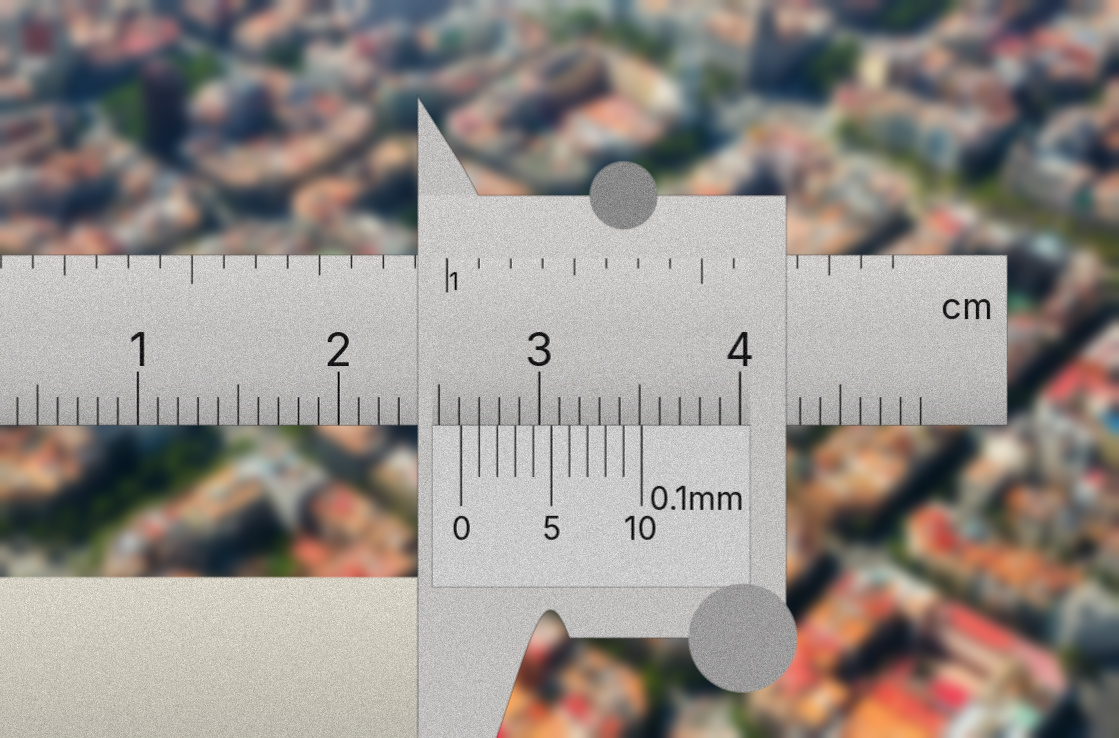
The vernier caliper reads 26.1 mm
